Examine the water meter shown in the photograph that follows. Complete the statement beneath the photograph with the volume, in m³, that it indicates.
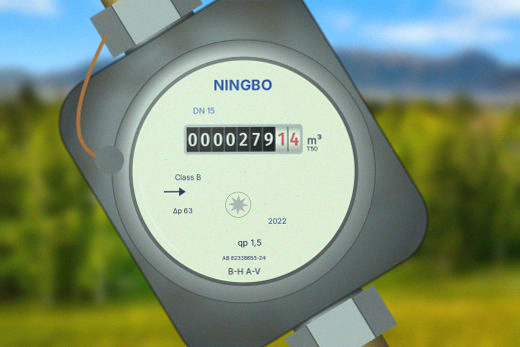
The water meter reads 279.14 m³
